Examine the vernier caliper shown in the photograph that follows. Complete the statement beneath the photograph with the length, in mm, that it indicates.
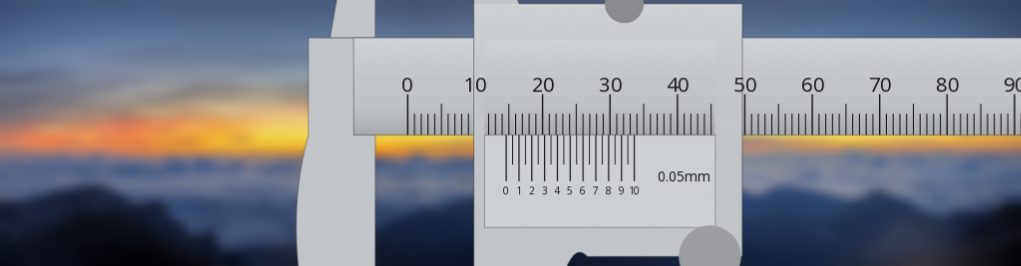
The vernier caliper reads 14.6 mm
